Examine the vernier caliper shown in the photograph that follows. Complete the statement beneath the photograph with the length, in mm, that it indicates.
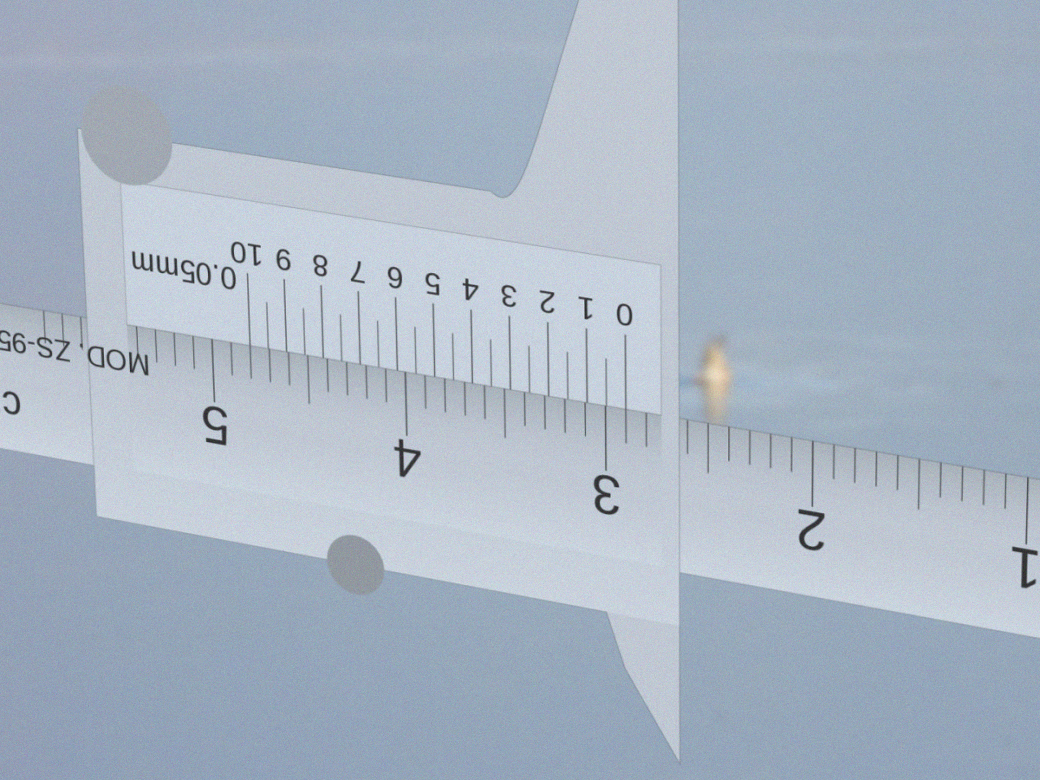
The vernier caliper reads 29.0 mm
